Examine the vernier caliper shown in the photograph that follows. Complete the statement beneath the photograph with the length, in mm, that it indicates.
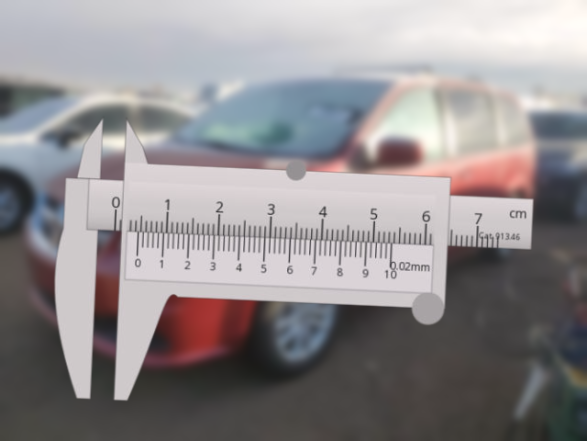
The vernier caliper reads 4.5 mm
